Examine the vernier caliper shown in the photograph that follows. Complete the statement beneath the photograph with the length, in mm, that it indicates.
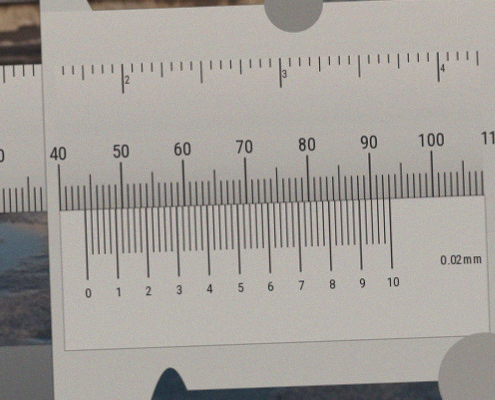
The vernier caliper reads 44.0 mm
